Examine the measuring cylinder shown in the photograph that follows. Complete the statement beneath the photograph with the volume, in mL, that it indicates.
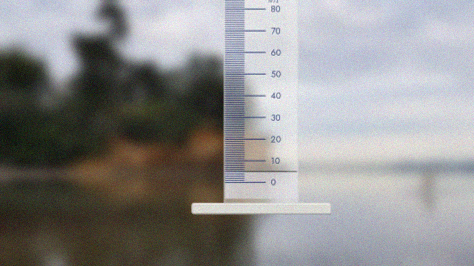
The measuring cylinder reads 5 mL
